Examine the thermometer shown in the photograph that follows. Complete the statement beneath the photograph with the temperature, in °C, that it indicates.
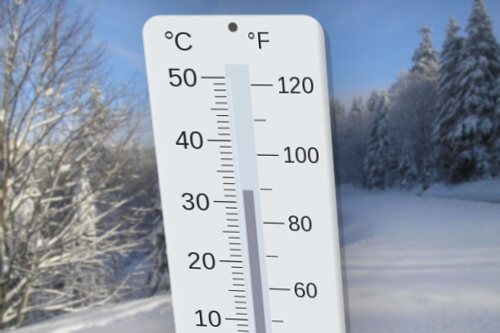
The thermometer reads 32 °C
